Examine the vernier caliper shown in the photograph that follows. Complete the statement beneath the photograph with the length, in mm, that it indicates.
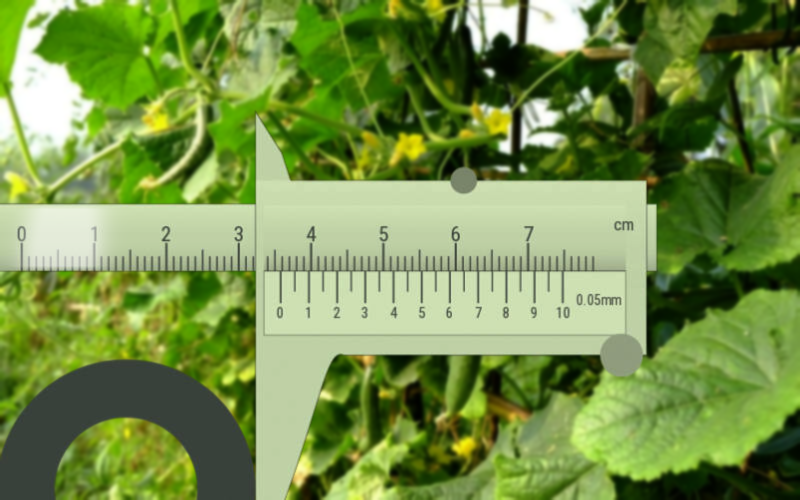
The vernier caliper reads 35.8 mm
